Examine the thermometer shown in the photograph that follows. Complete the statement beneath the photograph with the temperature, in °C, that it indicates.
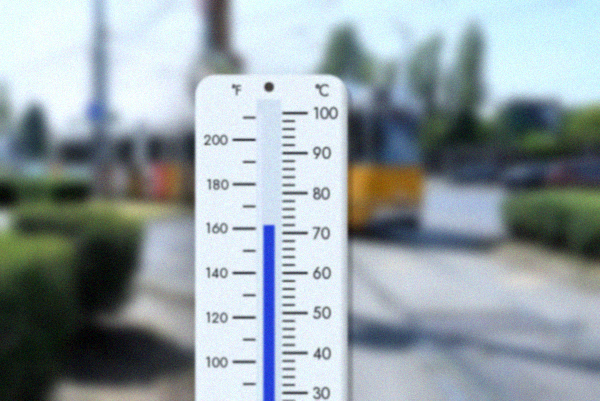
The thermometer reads 72 °C
